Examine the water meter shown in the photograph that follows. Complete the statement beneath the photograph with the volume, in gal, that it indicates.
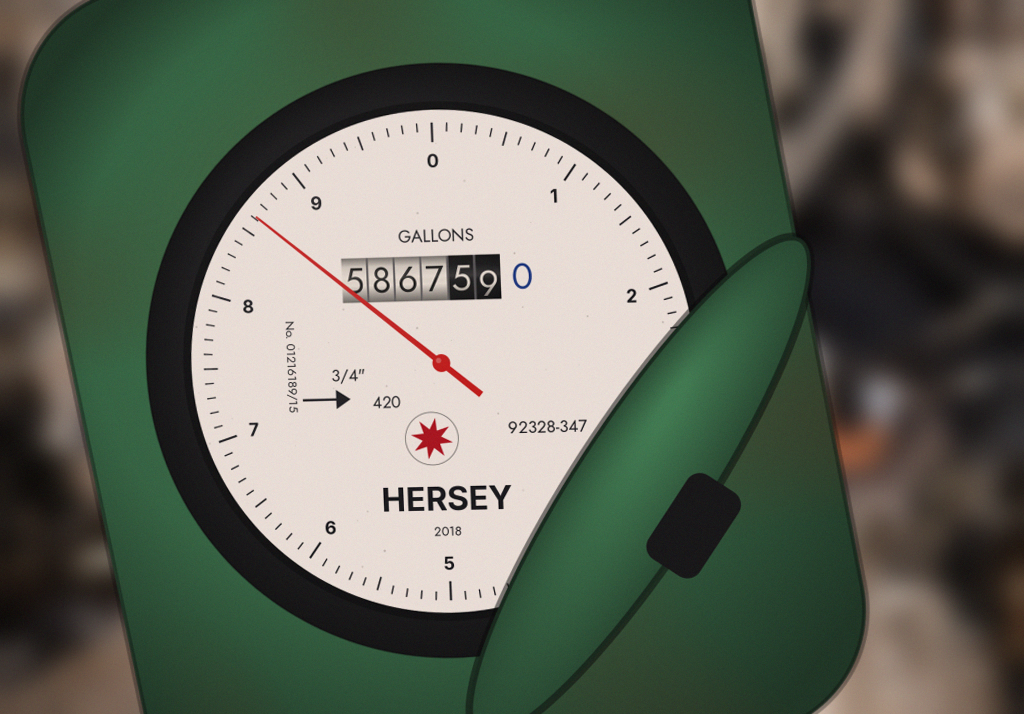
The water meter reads 5867588.6 gal
